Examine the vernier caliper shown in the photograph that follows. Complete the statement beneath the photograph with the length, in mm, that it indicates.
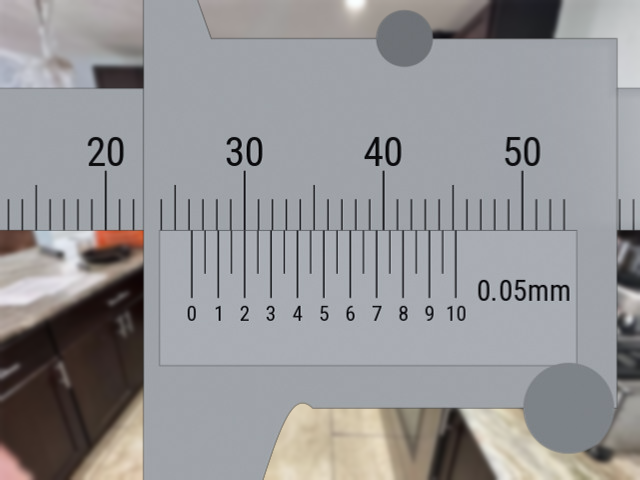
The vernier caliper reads 26.2 mm
